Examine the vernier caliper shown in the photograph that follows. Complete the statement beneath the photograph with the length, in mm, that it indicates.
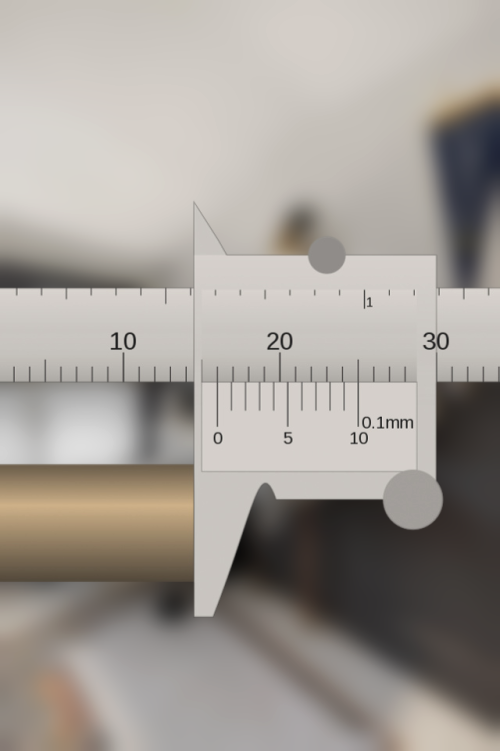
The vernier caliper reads 16.0 mm
